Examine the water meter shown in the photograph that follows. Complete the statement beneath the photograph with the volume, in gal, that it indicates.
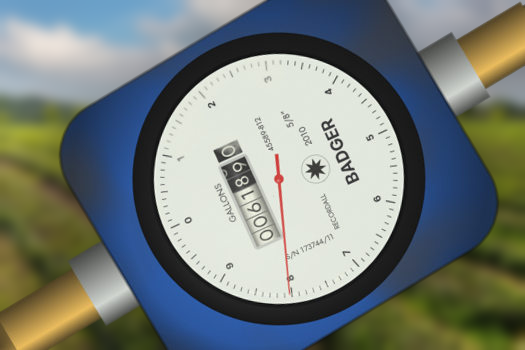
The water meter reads 61888.0 gal
